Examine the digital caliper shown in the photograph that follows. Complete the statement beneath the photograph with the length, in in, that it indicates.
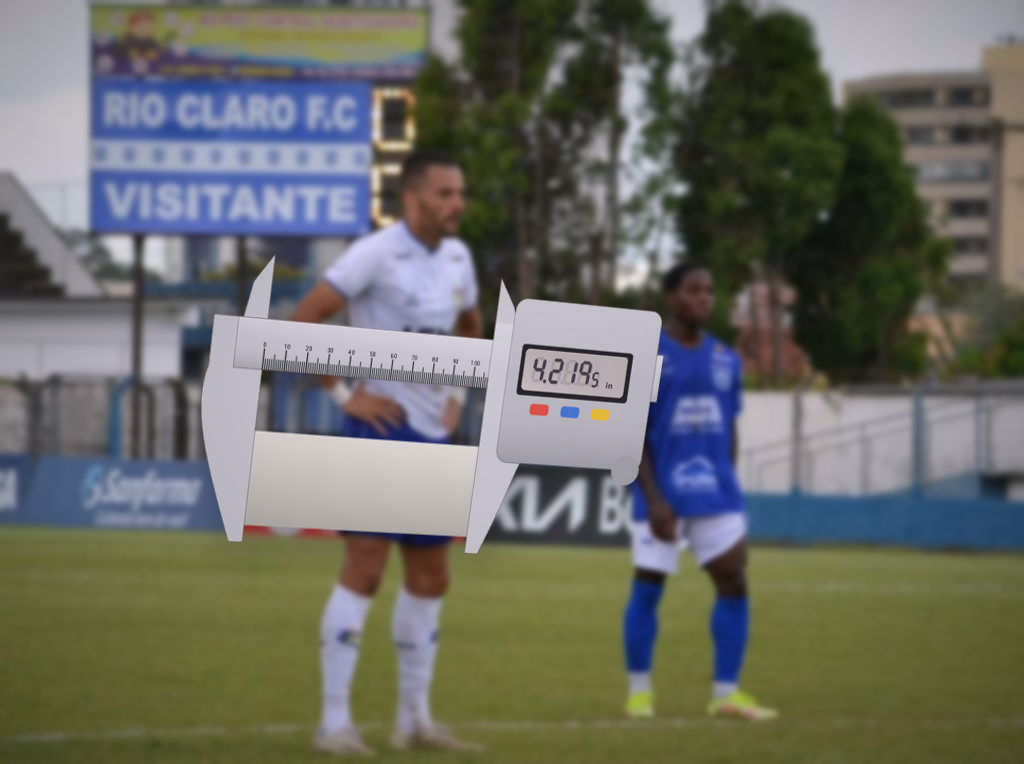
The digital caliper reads 4.2195 in
